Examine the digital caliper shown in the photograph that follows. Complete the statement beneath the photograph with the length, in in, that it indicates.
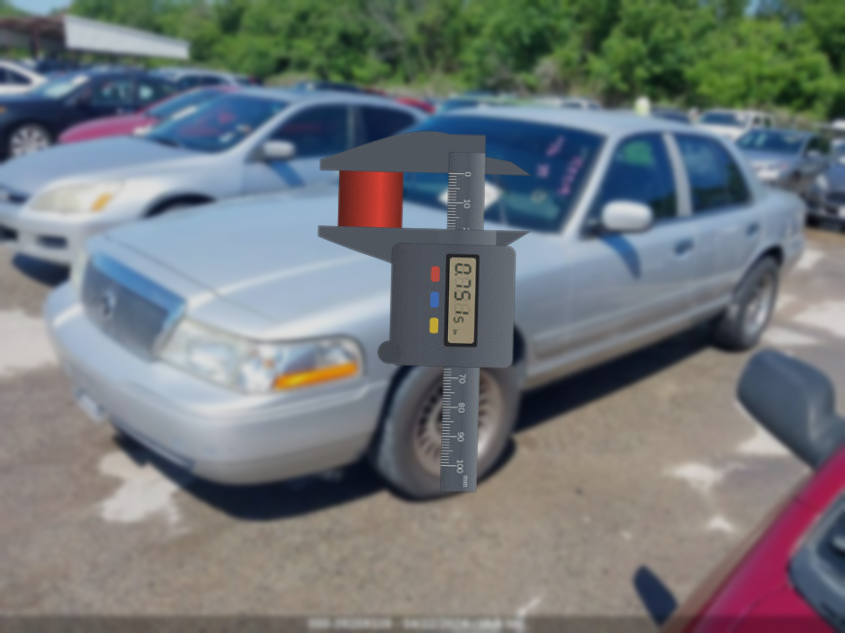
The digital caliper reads 0.7515 in
